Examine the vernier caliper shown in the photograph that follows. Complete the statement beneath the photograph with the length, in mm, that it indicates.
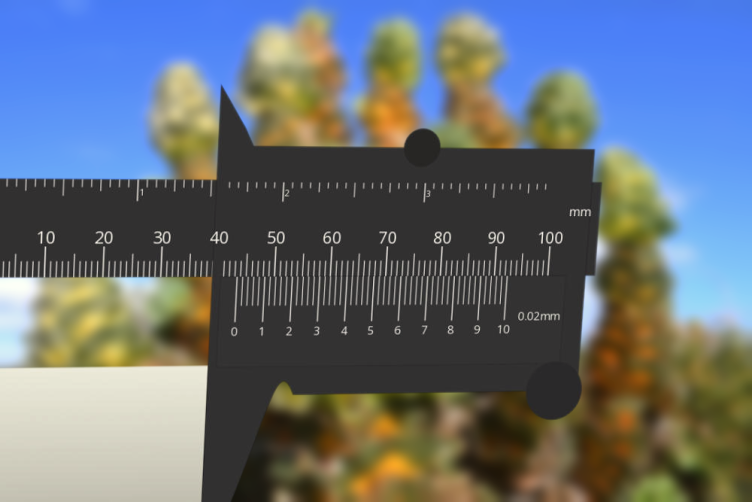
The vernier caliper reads 43.4 mm
